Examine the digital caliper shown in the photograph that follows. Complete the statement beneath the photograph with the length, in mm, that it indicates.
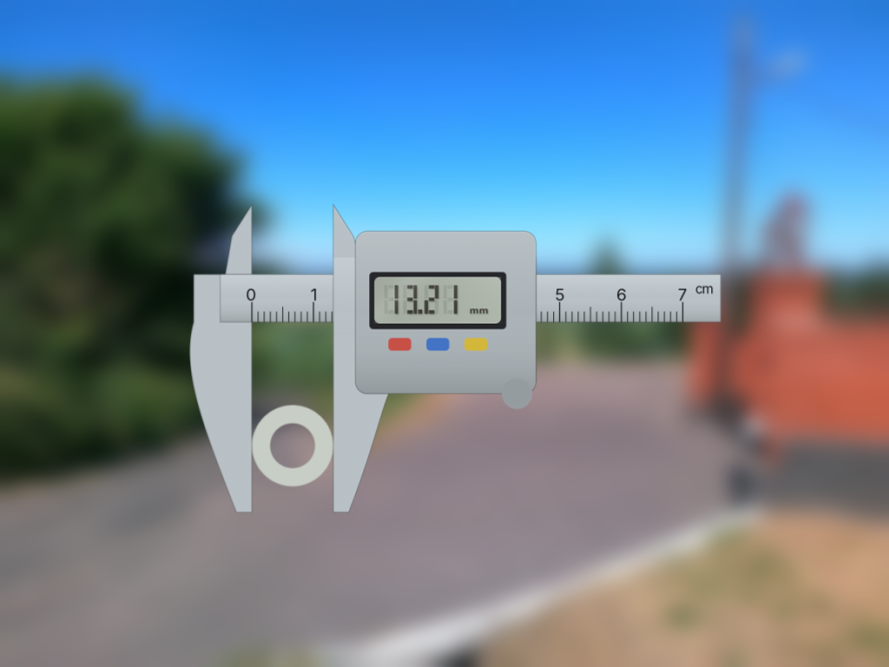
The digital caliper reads 13.21 mm
